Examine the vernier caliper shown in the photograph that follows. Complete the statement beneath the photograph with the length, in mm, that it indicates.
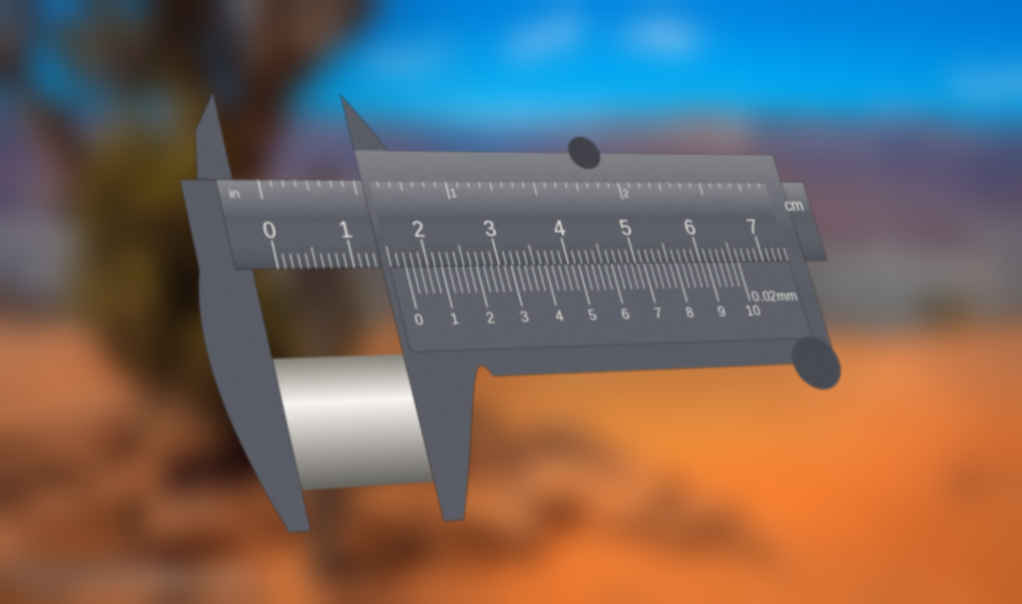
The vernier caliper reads 17.0 mm
